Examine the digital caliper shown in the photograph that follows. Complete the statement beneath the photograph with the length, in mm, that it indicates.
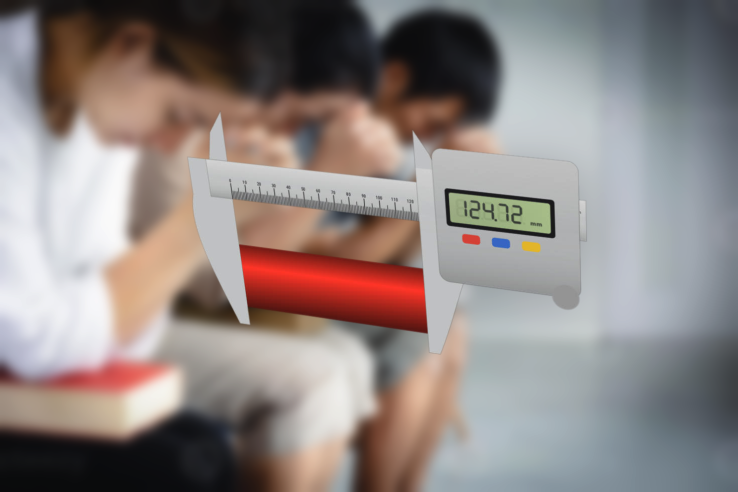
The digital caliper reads 124.72 mm
